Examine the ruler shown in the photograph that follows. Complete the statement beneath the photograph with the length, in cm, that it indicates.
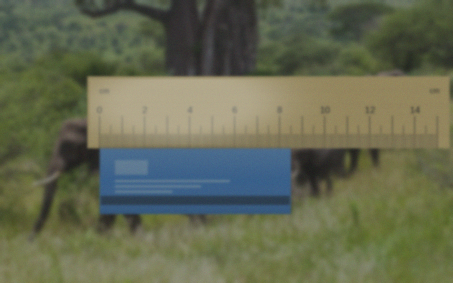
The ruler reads 8.5 cm
